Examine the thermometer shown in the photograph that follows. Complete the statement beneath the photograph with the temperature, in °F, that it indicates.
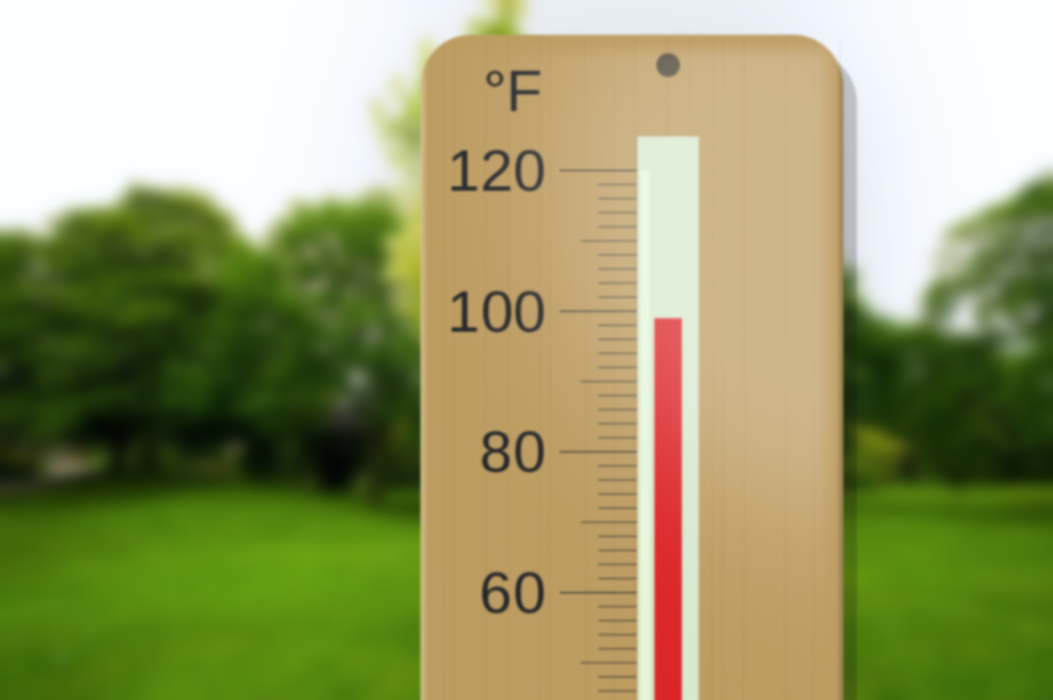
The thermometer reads 99 °F
